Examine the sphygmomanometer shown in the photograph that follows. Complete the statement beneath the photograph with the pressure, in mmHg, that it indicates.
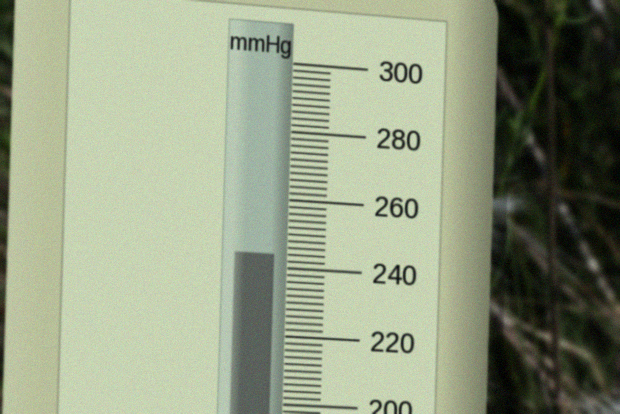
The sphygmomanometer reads 244 mmHg
